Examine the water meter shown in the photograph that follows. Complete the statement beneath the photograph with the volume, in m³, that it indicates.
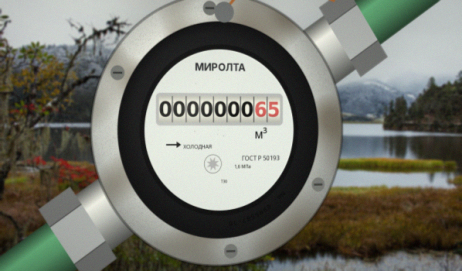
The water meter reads 0.65 m³
